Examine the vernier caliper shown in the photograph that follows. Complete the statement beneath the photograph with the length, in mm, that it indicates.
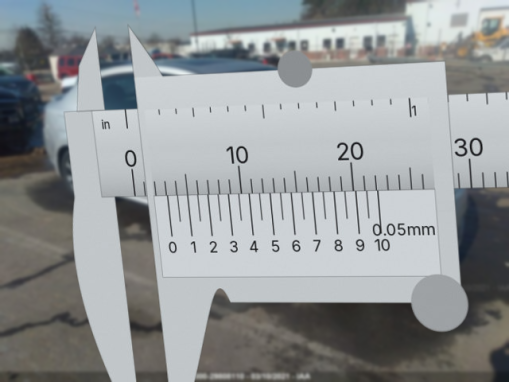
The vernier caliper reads 3.1 mm
